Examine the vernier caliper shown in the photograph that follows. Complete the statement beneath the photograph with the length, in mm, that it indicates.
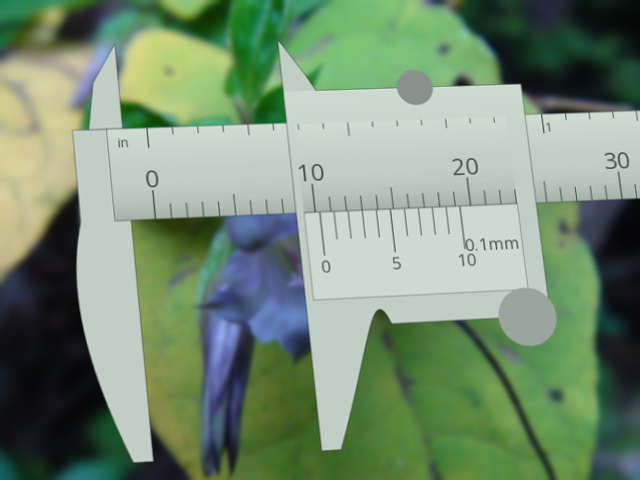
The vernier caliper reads 10.3 mm
